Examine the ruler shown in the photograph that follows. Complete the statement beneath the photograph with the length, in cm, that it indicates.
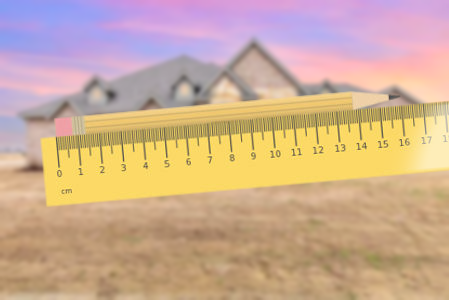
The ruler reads 16 cm
